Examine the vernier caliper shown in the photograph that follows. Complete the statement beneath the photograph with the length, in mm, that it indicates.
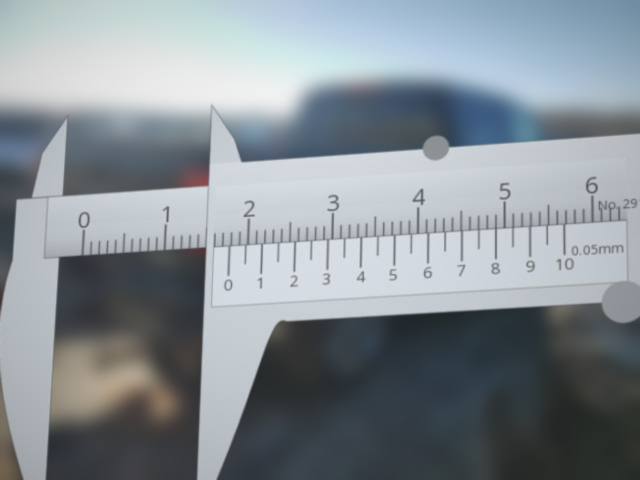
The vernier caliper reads 17.8 mm
